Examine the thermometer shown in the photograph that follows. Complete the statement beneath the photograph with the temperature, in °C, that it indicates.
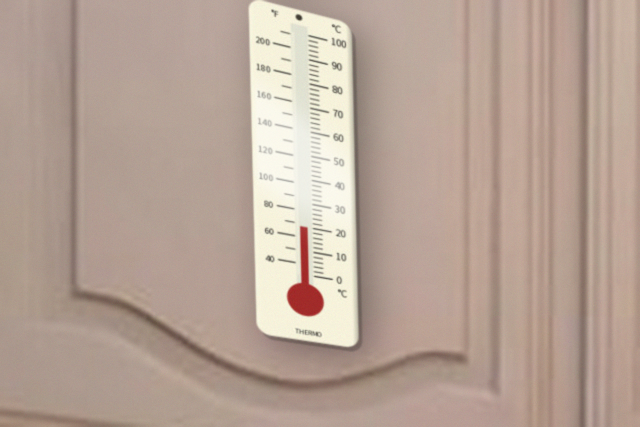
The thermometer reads 20 °C
